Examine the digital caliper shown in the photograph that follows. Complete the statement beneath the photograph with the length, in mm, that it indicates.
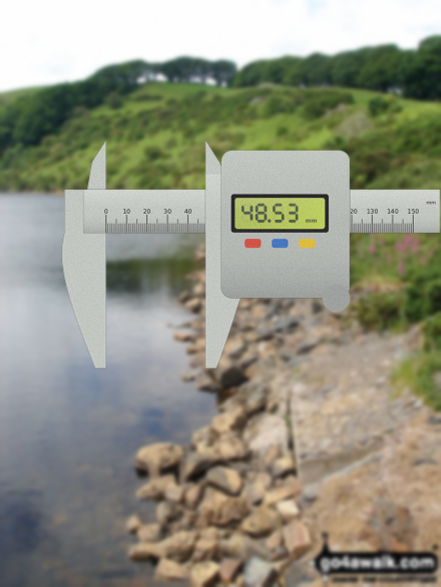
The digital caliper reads 48.53 mm
